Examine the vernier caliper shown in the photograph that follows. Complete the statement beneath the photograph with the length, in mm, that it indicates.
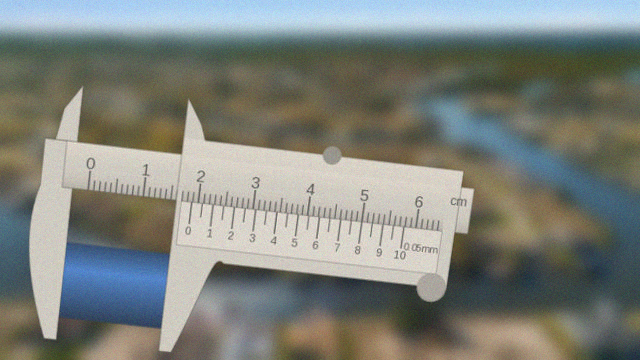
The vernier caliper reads 18.8 mm
